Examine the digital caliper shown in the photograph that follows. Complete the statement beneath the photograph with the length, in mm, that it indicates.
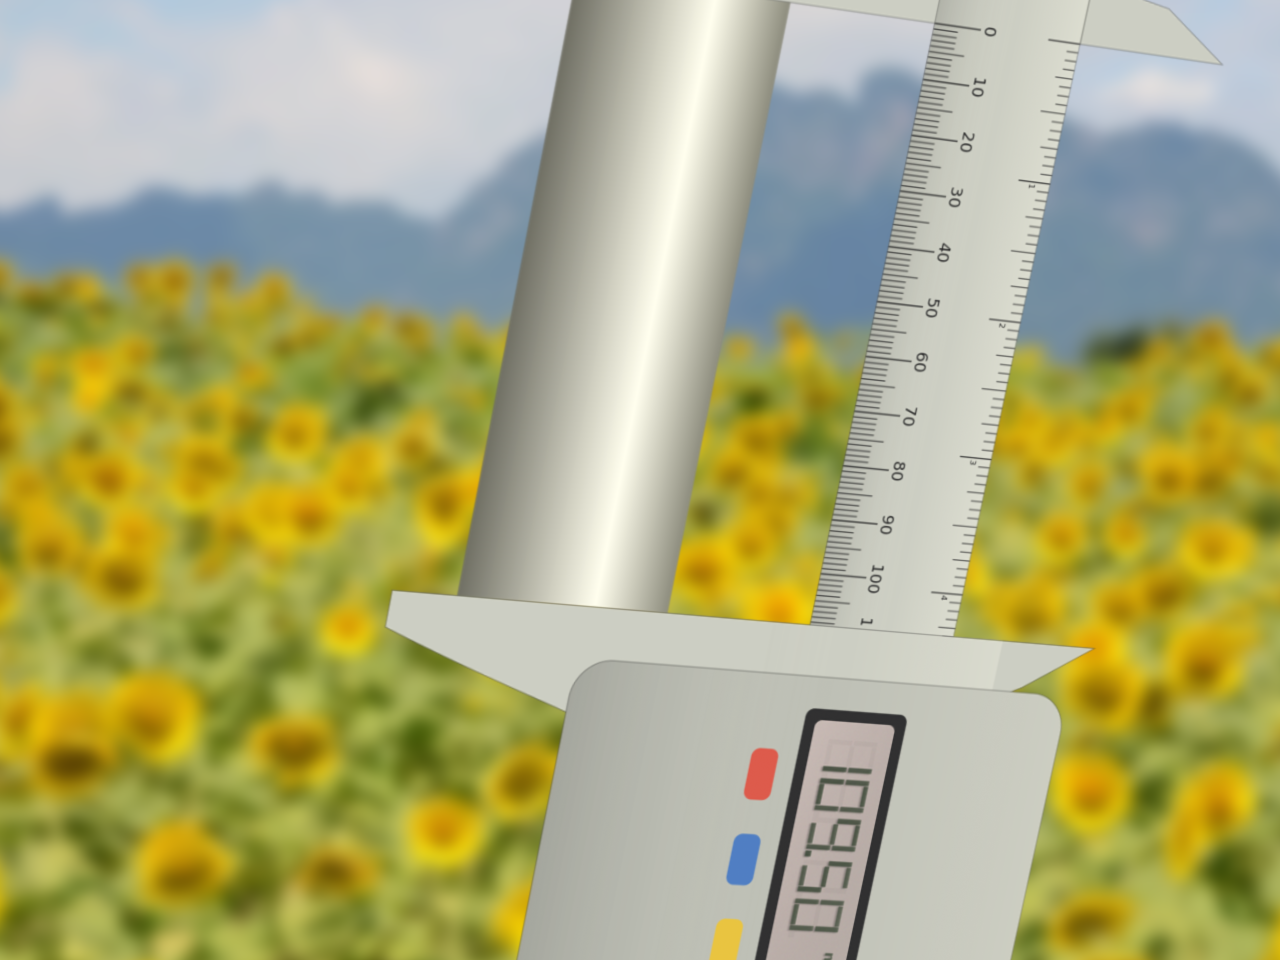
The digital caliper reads 109.50 mm
